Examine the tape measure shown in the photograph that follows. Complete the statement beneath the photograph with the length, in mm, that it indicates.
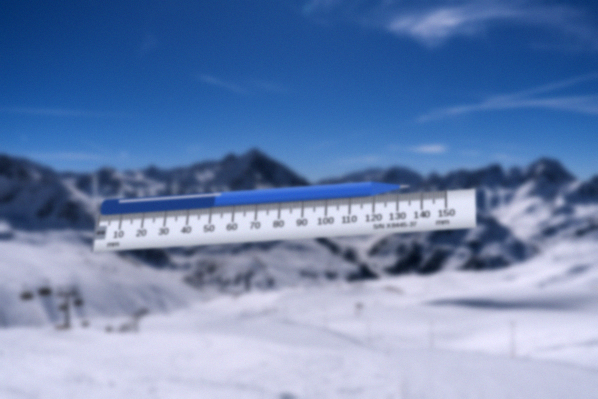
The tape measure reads 135 mm
